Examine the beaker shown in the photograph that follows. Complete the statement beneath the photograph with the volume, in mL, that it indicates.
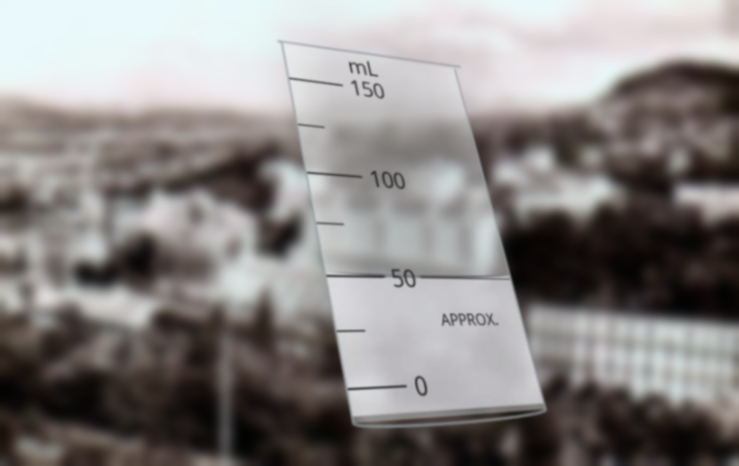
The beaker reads 50 mL
